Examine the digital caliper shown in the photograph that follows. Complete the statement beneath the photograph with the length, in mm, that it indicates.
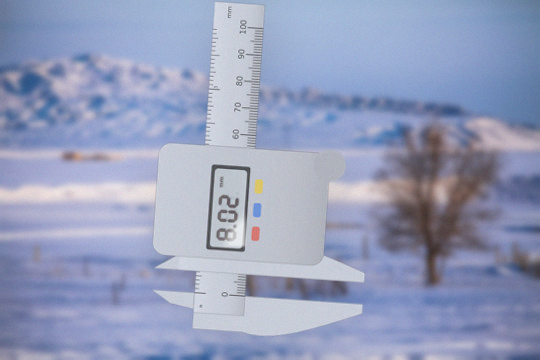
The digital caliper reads 8.02 mm
